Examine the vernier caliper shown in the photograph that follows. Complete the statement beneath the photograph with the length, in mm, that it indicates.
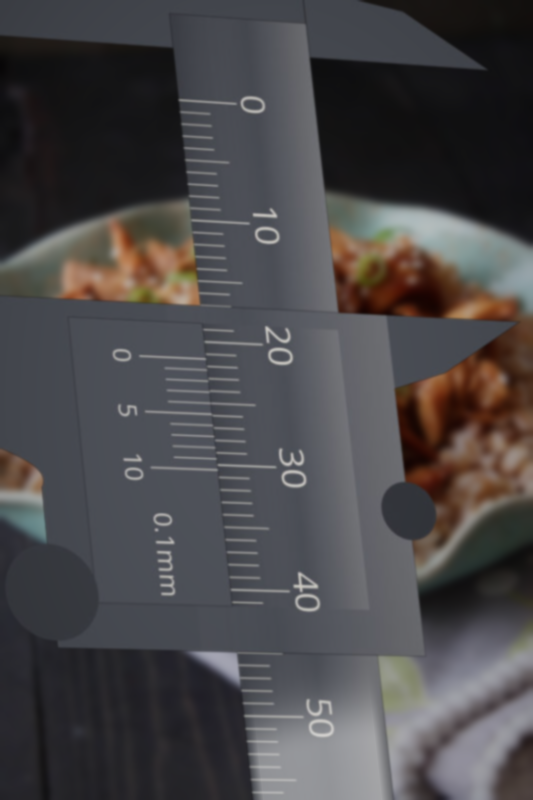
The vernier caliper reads 21.4 mm
